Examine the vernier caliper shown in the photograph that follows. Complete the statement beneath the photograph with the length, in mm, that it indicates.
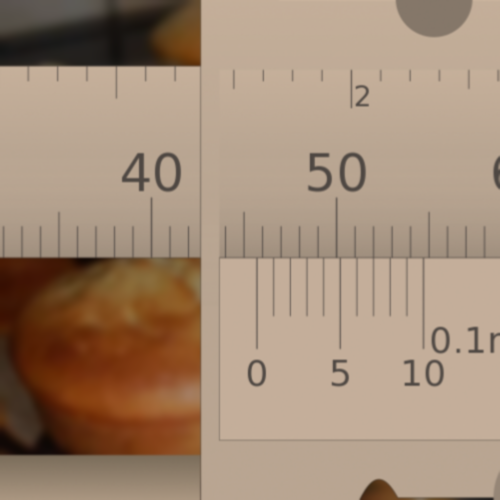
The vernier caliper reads 45.7 mm
